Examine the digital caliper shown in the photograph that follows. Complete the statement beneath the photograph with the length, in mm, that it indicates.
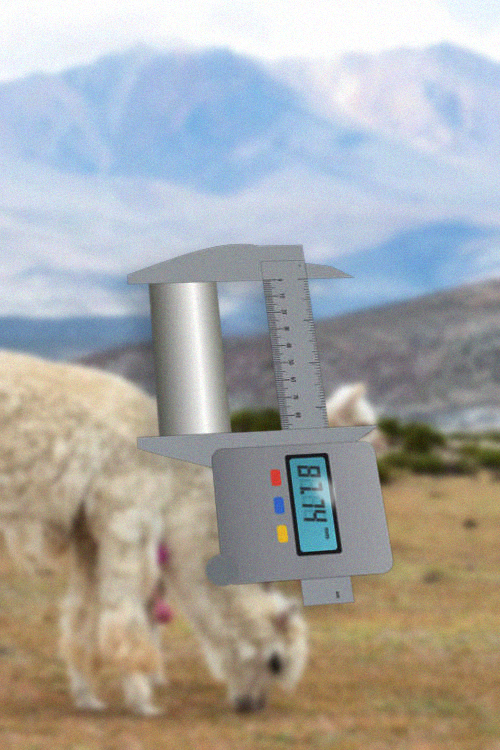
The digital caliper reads 87.74 mm
